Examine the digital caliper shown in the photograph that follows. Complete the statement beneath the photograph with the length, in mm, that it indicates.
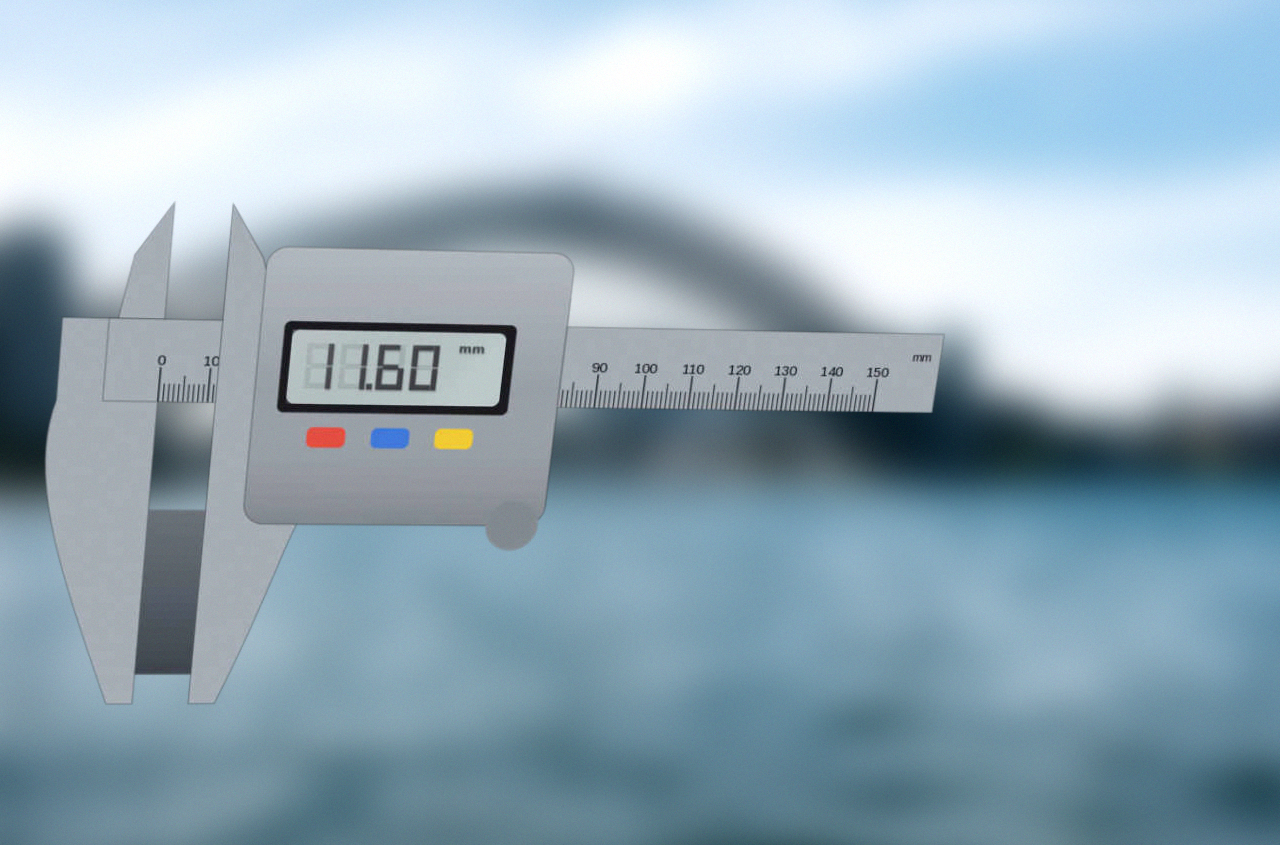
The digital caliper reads 11.60 mm
